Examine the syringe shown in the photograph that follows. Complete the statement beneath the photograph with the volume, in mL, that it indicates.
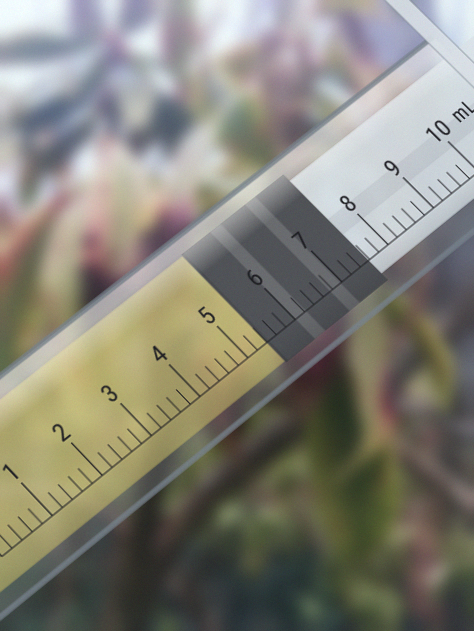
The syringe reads 5.4 mL
